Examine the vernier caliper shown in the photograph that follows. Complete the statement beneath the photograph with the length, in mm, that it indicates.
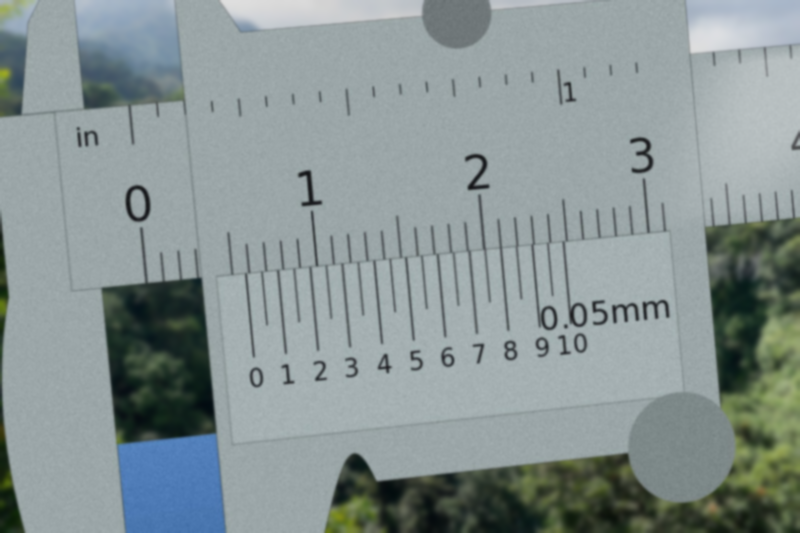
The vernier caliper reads 5.8 mm
